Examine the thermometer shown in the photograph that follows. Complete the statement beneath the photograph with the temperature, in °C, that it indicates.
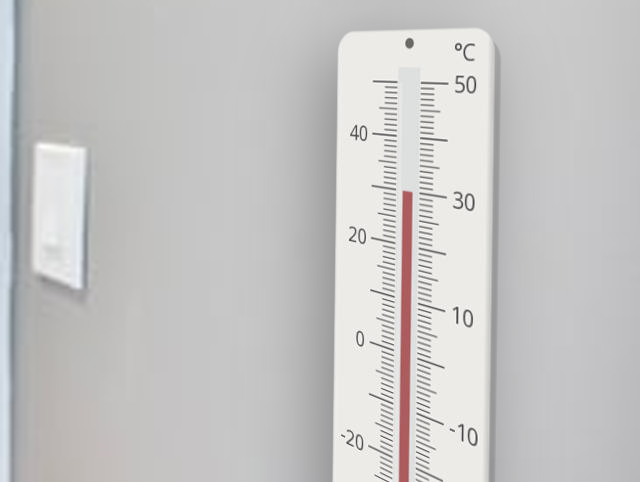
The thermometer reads 30 °C
